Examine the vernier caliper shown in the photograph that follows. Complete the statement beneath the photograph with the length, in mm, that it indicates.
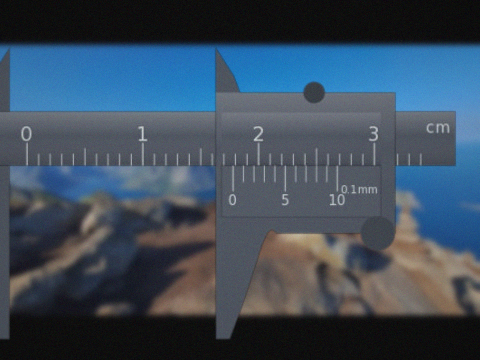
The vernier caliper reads 17.8 mm
